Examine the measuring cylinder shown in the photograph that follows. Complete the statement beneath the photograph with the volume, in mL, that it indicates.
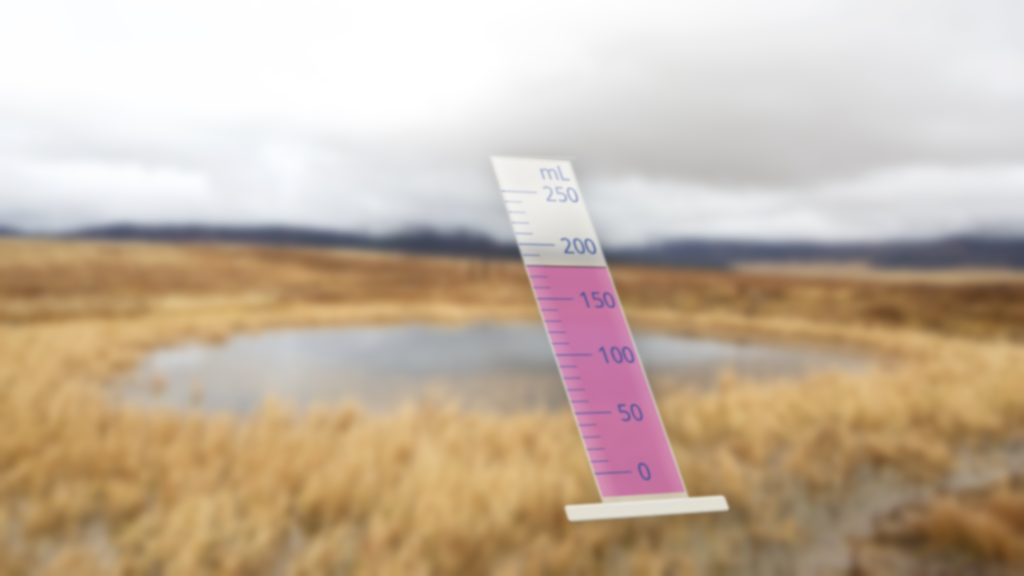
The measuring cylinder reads 180 mL
